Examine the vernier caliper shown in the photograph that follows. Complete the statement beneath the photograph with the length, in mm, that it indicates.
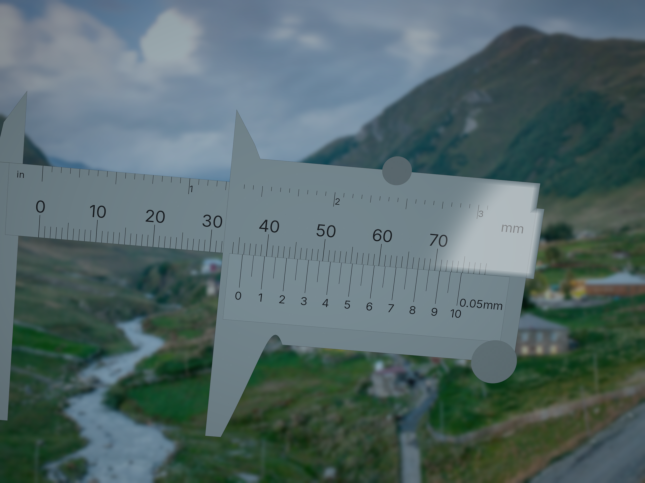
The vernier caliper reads 35.8 mm
